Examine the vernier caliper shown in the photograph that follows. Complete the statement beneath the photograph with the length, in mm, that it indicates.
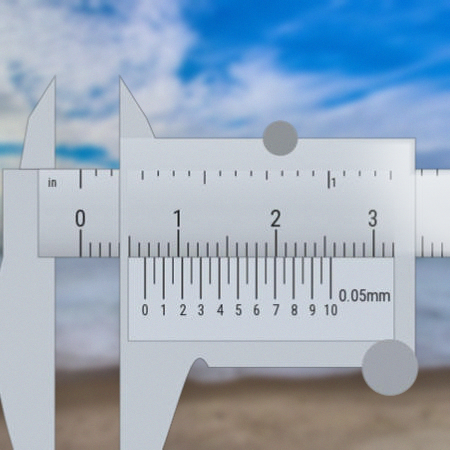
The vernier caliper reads 6.6 mm
